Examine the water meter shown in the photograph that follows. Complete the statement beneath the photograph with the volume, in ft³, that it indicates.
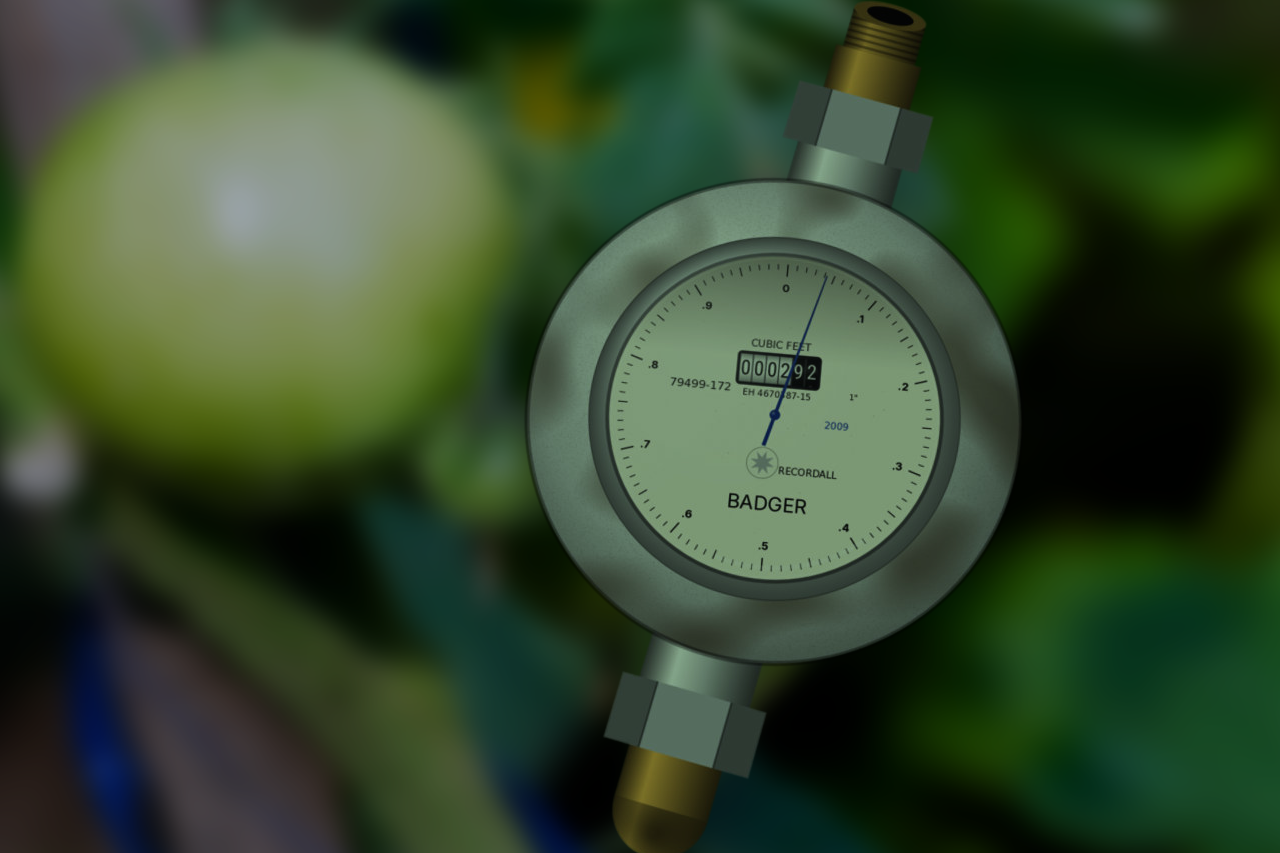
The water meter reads 292.04 ft³
